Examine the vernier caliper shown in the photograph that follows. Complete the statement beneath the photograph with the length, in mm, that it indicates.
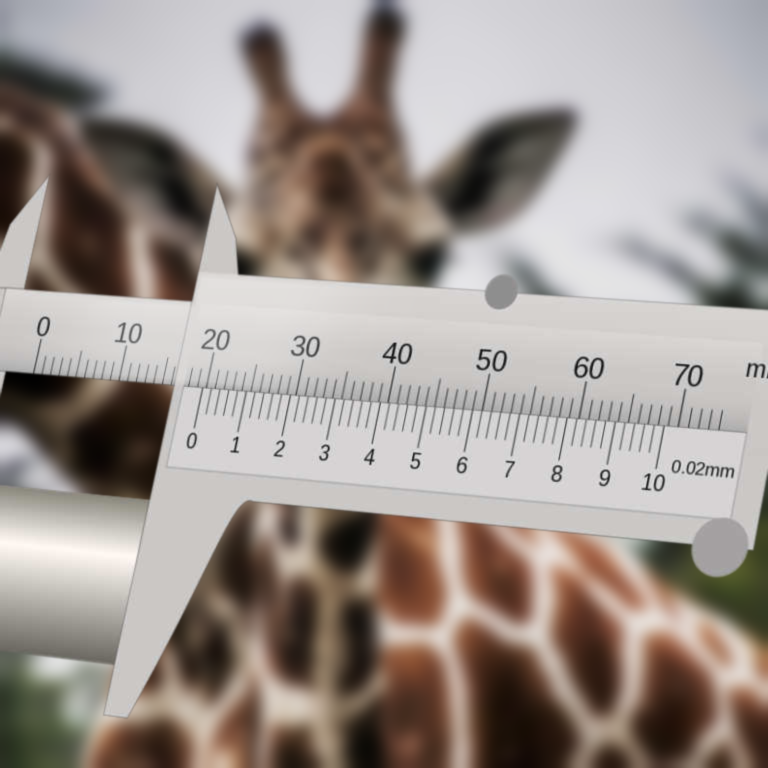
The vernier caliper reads 19.6 mm
